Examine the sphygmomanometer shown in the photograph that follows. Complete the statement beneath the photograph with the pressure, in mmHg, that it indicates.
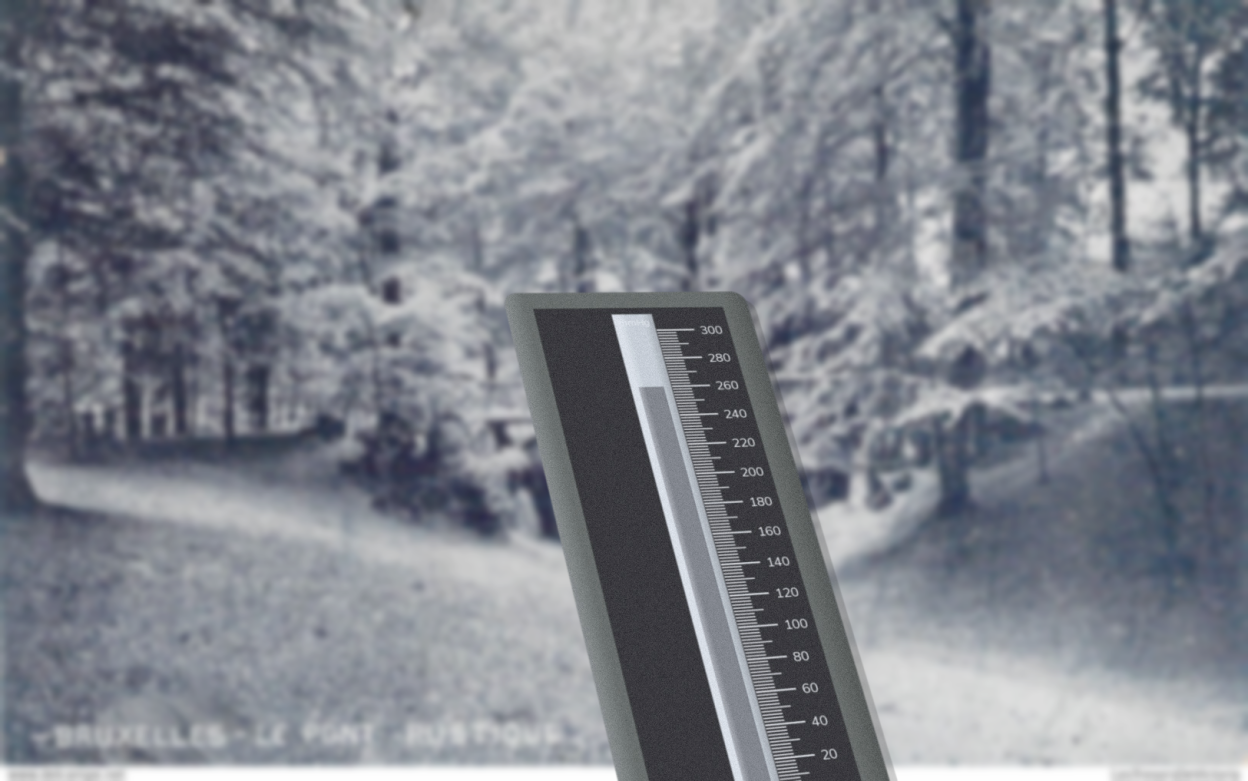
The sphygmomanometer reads 260 mmHg
